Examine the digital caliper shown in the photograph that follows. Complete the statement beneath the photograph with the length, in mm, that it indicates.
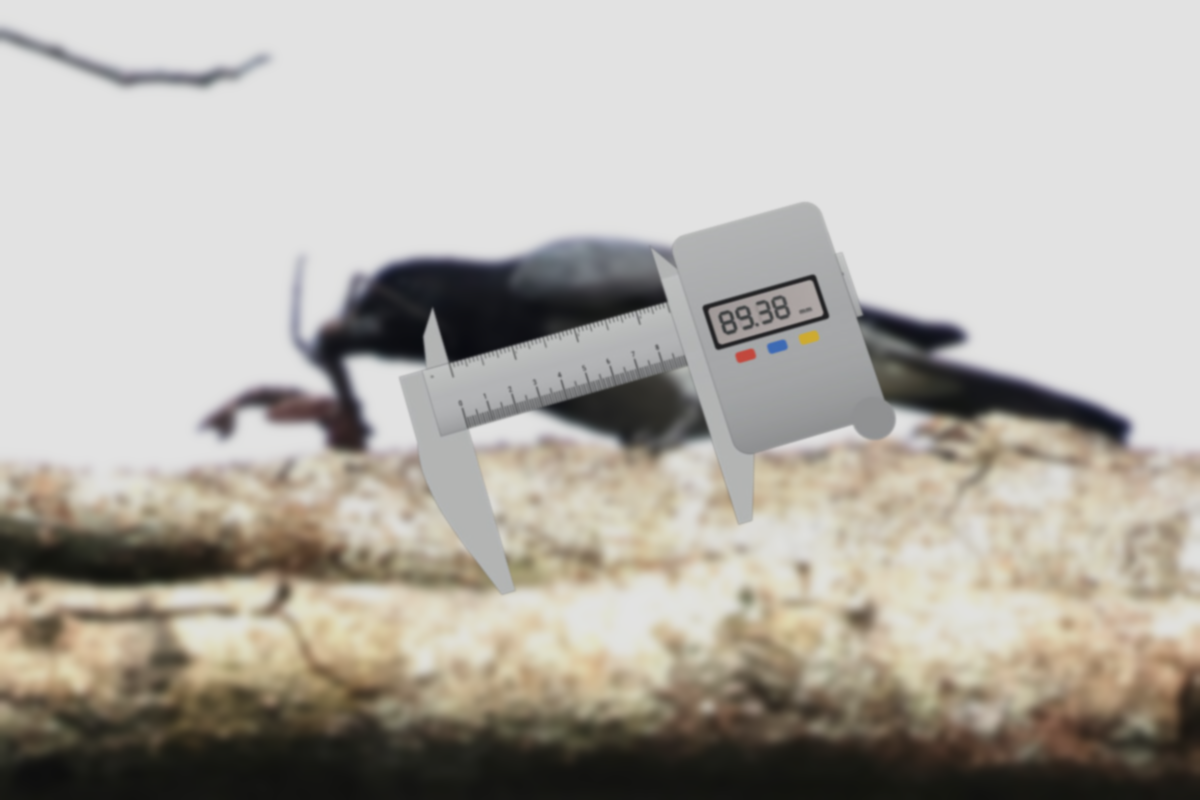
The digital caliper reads 89.38 mm
